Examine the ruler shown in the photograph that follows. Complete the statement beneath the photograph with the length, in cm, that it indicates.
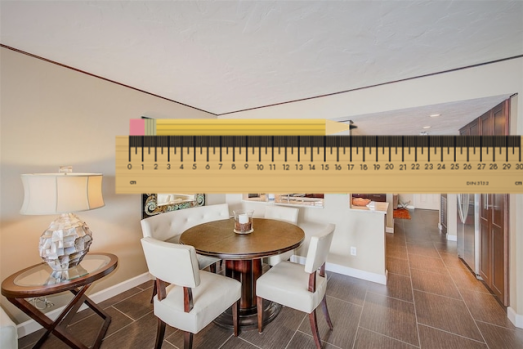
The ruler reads 17.5 cm
